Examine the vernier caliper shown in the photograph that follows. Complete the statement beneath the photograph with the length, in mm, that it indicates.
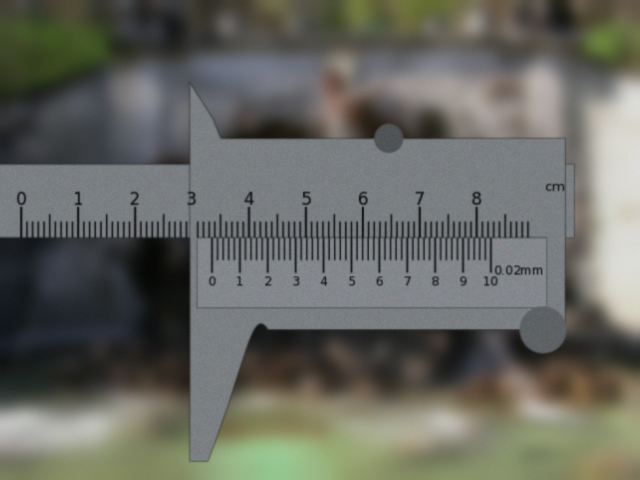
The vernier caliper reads 33.5 mm
